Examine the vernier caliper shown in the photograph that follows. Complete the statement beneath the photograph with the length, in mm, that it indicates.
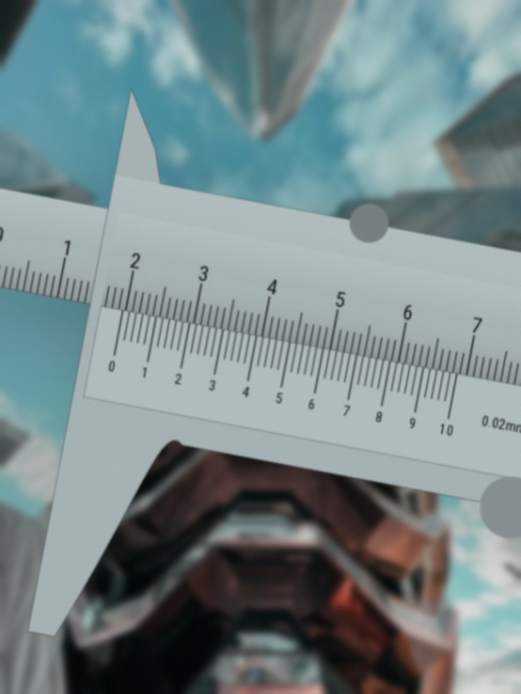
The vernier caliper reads 19.6 mm
